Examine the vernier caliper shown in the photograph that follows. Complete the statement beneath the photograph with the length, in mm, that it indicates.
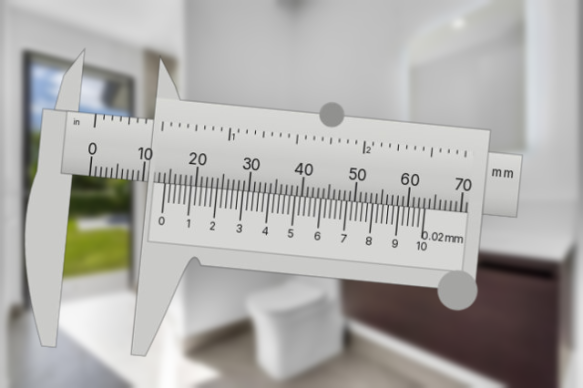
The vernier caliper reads 14.2 mm
